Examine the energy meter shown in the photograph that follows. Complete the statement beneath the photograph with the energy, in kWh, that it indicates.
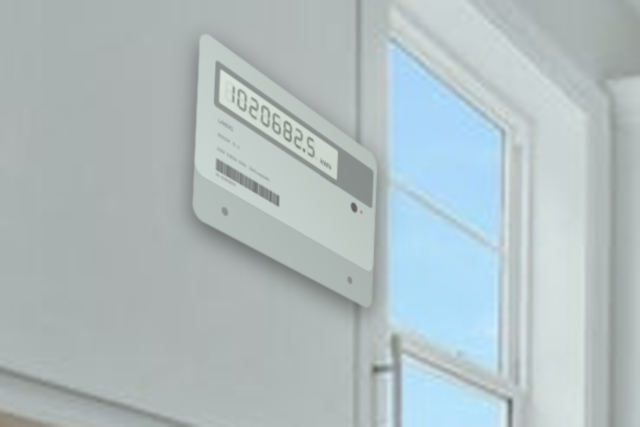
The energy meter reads 1020682.5 kWh
